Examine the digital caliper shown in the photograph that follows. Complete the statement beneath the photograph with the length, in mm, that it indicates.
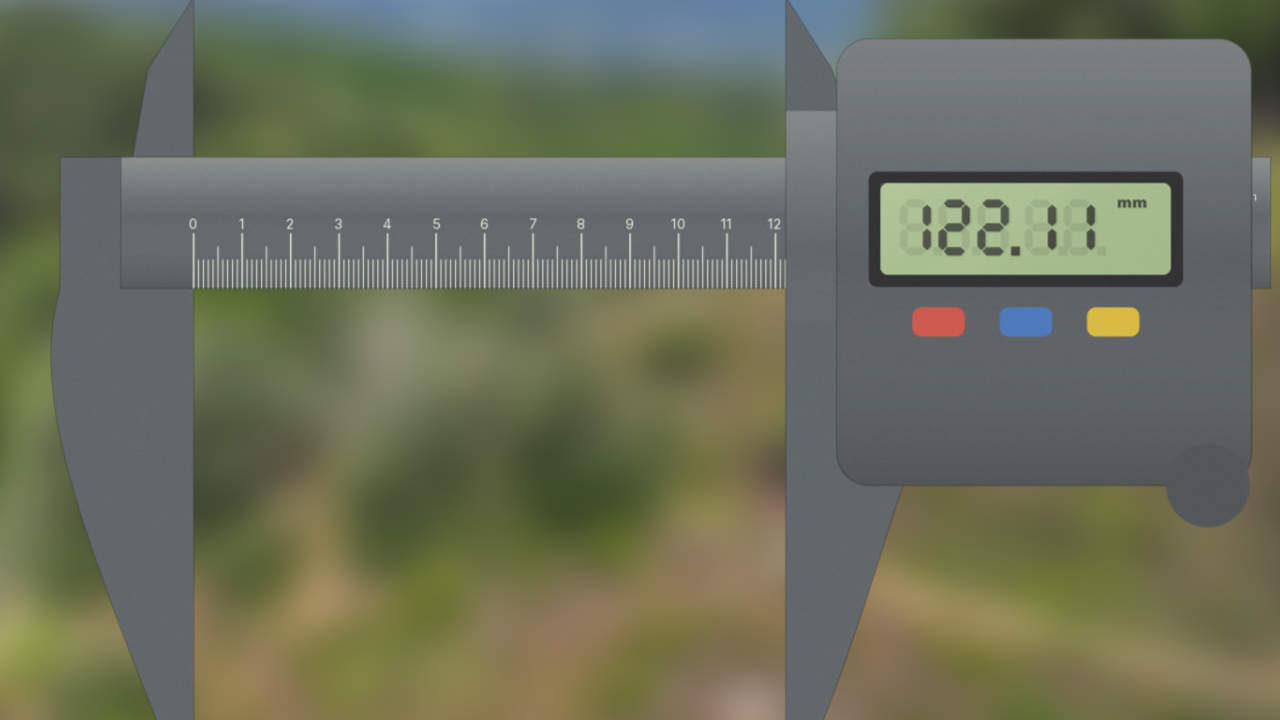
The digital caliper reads 122.11 mm
